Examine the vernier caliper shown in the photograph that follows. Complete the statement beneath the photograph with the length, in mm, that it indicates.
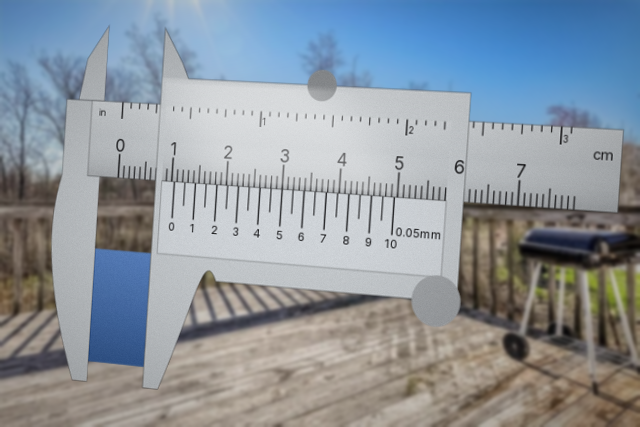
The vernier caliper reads 10.5 mm
